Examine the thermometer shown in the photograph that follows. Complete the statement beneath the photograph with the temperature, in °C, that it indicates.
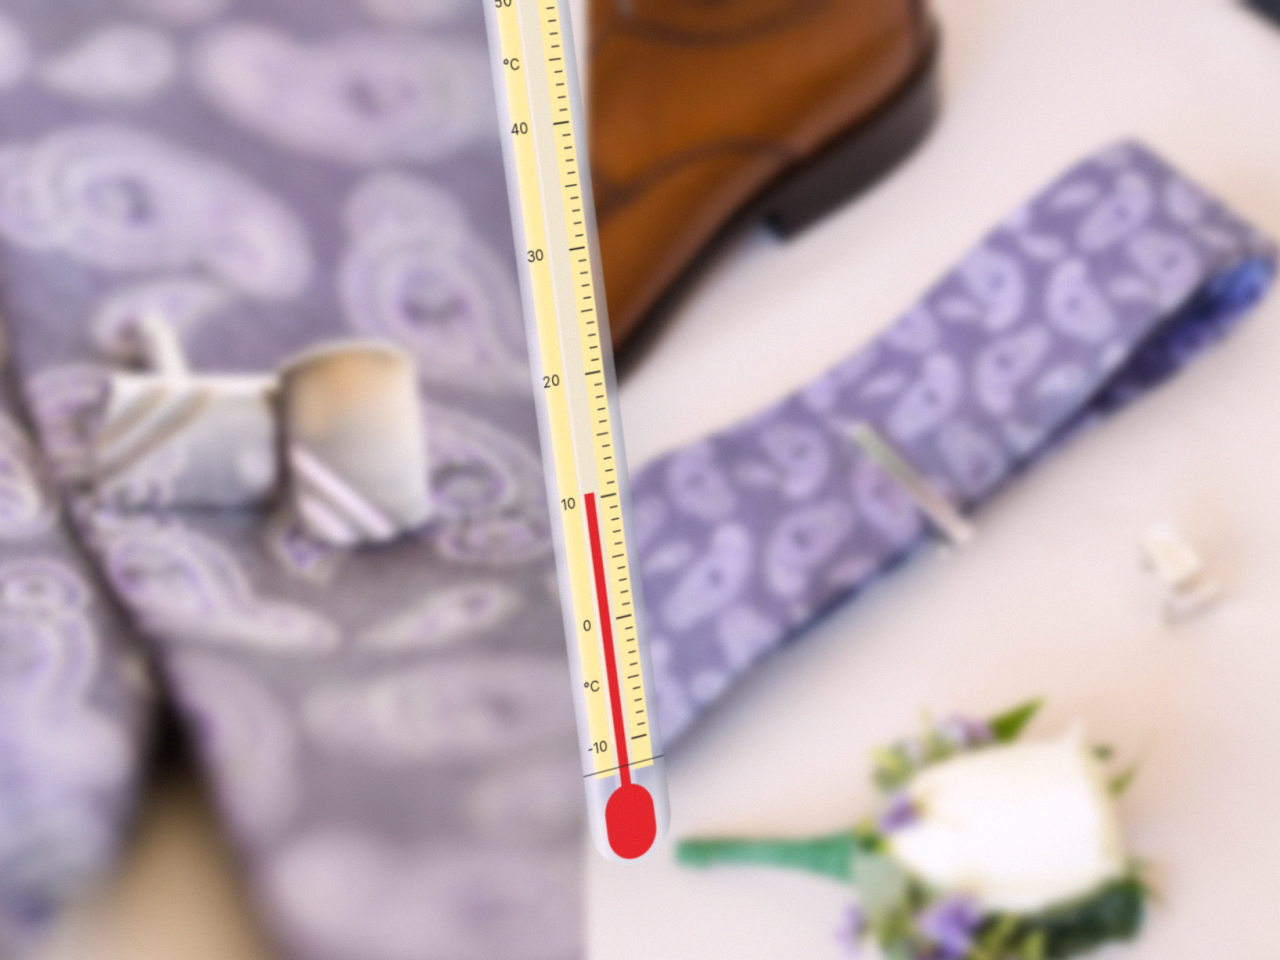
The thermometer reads 10.5 °C
